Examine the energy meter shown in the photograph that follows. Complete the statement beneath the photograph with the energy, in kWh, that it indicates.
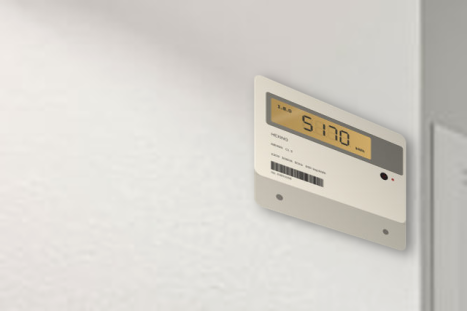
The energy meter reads 5170 kWh
